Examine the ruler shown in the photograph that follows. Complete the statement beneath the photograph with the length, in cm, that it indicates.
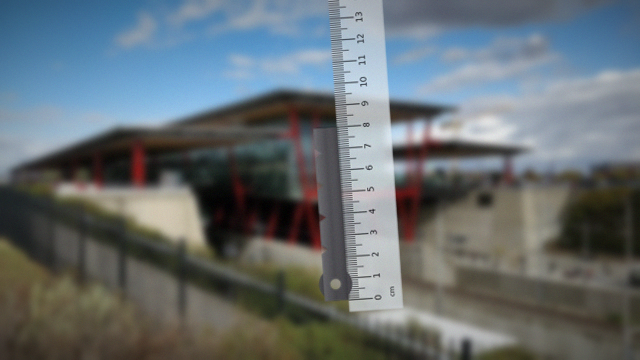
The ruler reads 8 cm
